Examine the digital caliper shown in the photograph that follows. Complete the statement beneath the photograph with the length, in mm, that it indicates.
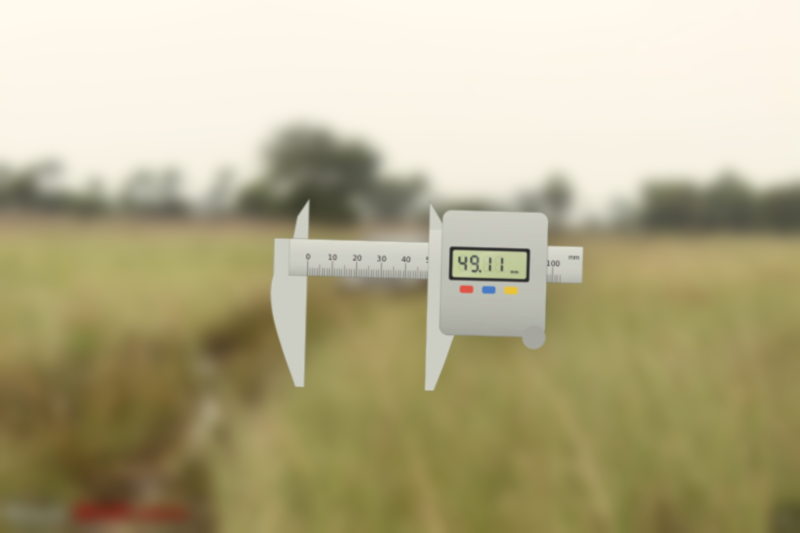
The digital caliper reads 49.11 mm
